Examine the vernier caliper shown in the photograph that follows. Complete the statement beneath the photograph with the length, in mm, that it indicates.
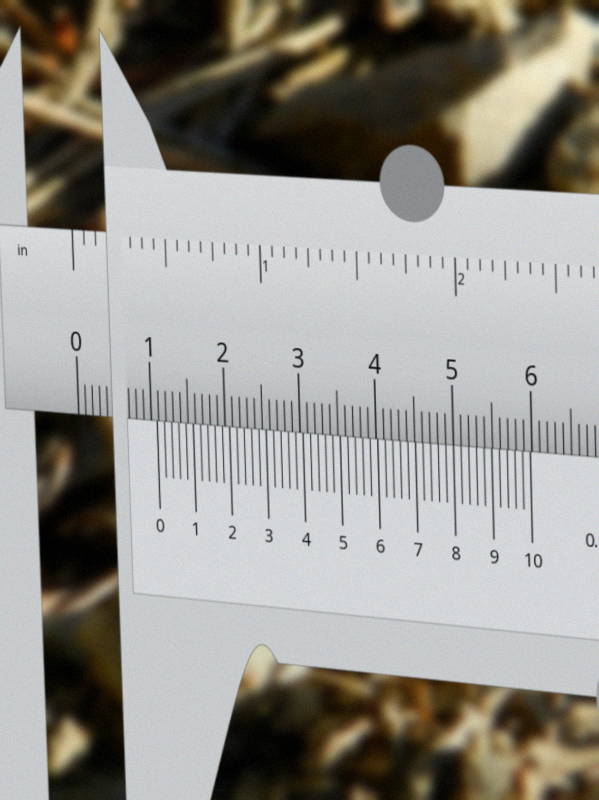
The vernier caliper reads 10.8 mm
